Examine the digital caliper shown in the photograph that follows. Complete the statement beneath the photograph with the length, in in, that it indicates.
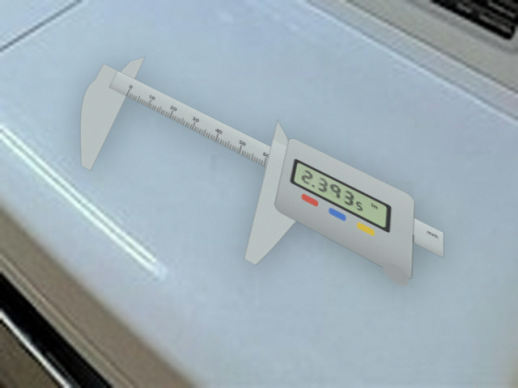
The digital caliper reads 2.3935 in
